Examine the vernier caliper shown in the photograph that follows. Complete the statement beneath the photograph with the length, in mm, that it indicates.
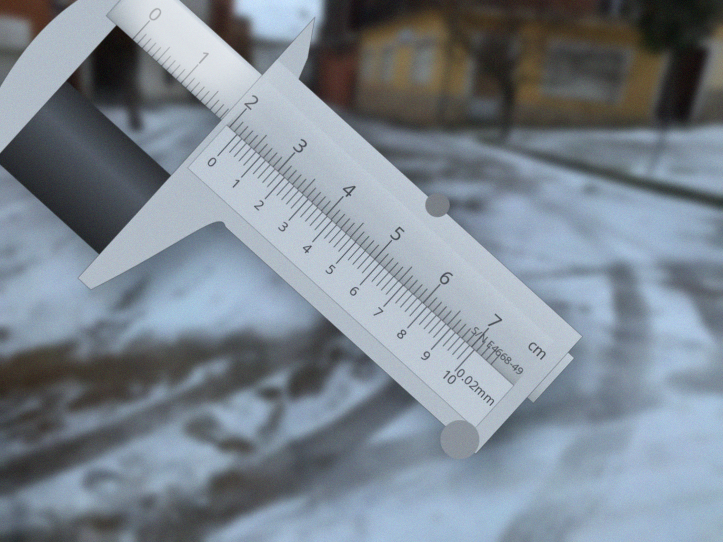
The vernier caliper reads 21.6 mm
